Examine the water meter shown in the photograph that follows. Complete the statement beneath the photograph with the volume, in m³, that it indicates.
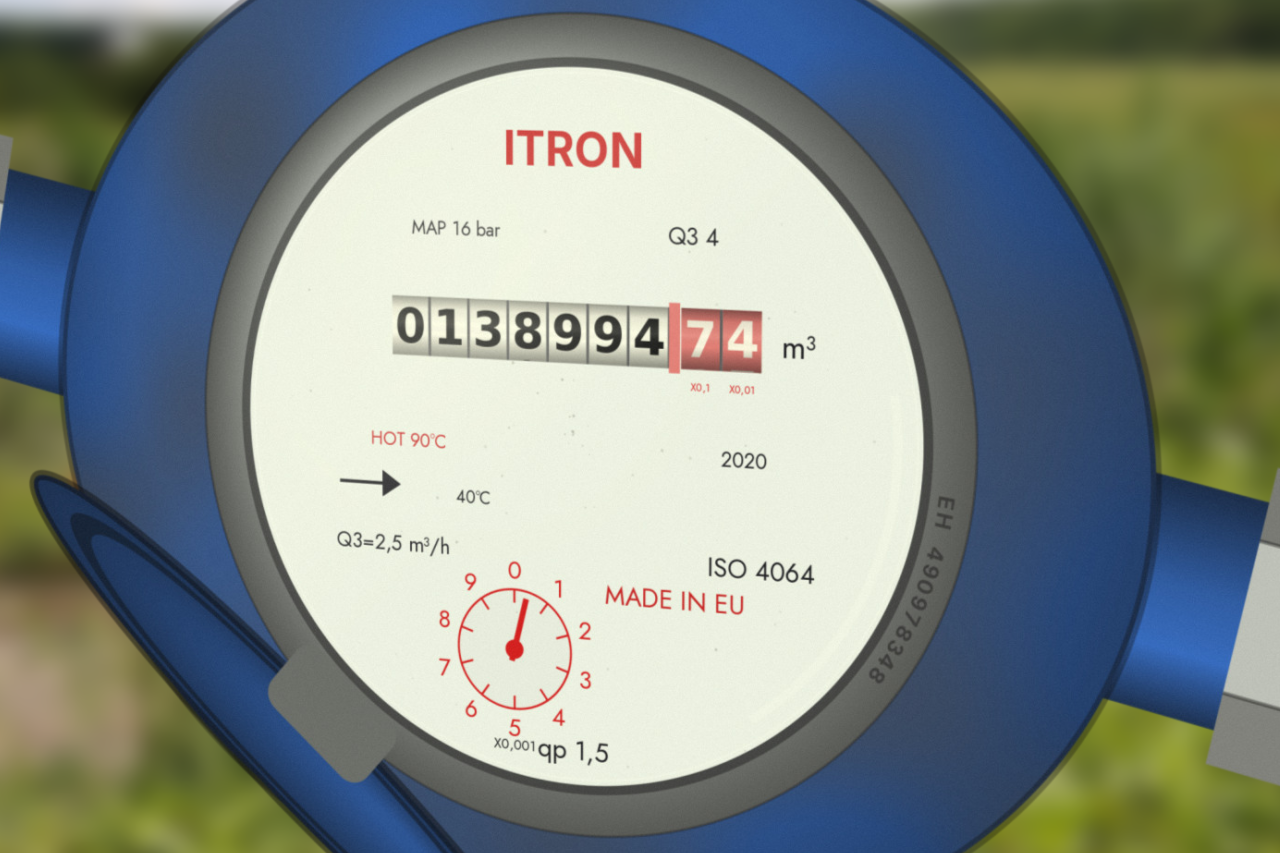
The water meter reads 138994.740 m³
